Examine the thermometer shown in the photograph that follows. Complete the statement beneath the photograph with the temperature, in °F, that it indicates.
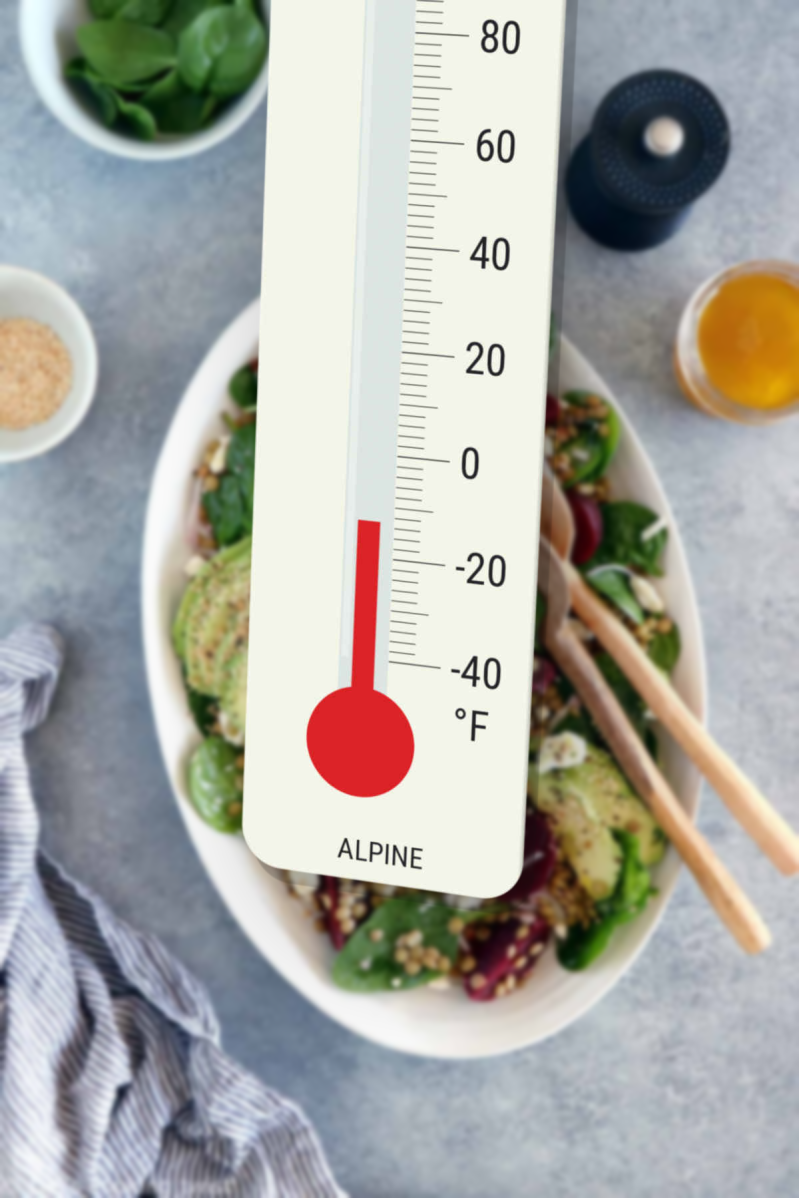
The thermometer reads -13 °F
